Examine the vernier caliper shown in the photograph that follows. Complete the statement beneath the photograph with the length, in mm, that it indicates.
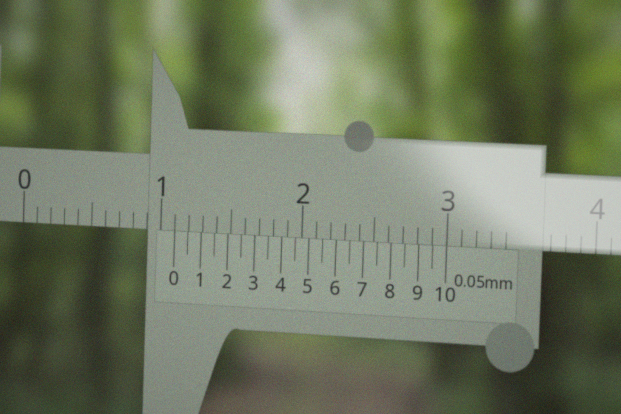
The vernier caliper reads 11.0 mm
